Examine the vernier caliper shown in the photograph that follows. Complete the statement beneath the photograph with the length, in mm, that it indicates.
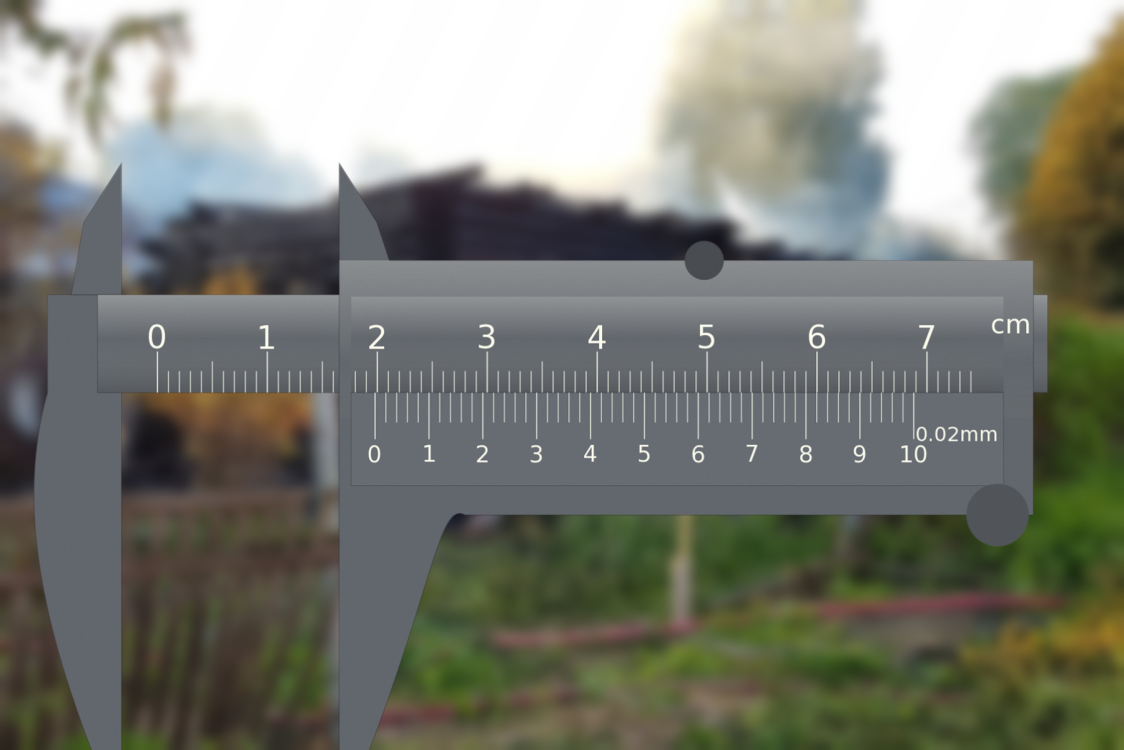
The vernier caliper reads 19.8 mm
